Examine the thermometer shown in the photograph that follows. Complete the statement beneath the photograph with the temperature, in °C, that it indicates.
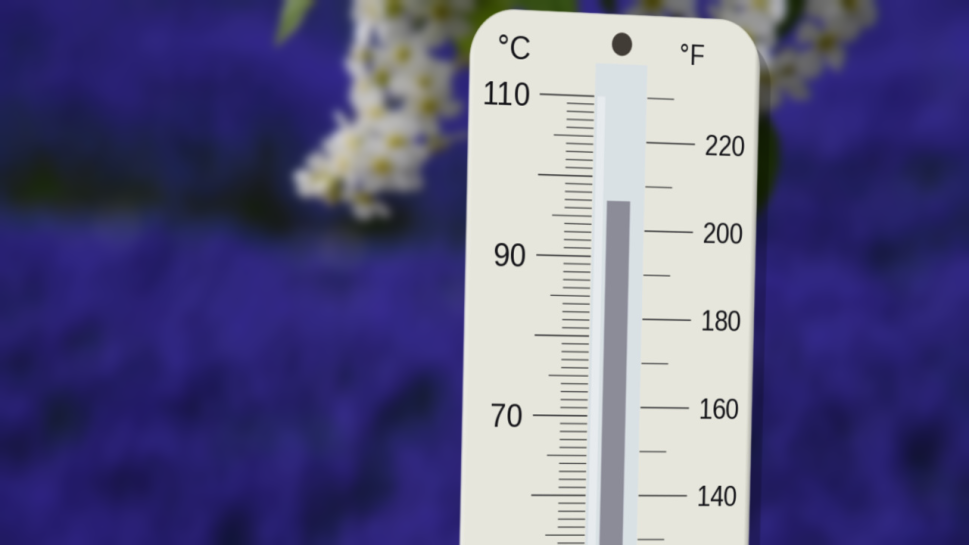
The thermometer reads 97 °C
